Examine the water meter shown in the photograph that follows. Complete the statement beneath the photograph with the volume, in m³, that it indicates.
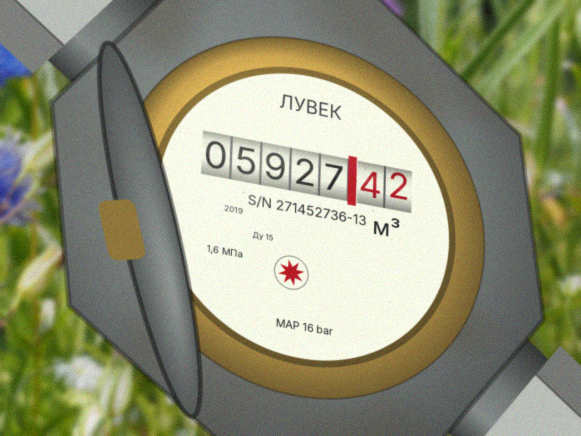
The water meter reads 5927.42 m³
